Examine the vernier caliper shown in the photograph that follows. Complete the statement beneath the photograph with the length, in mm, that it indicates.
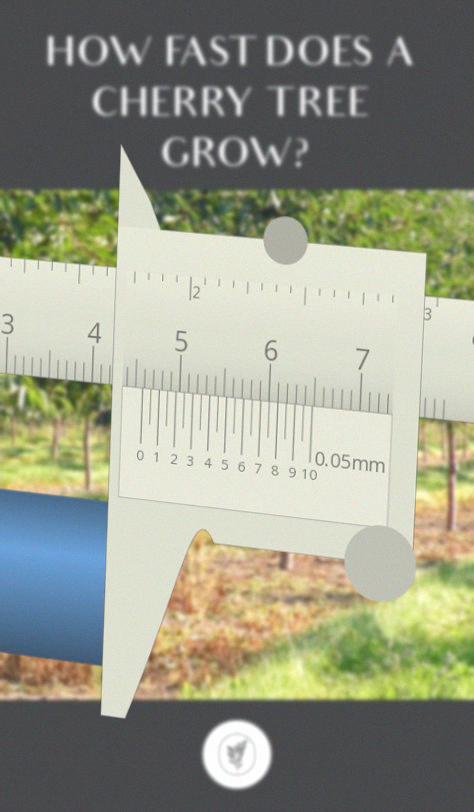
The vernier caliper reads 45.8 mm
